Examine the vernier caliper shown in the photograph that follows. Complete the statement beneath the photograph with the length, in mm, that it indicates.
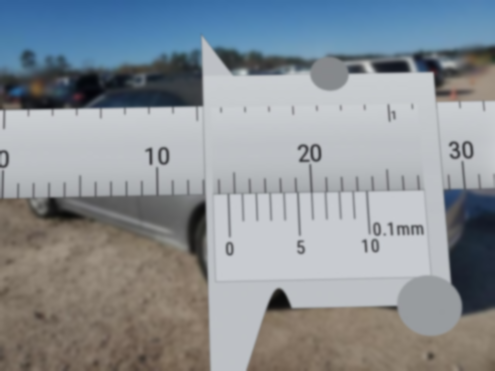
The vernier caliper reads 14.6 mm
